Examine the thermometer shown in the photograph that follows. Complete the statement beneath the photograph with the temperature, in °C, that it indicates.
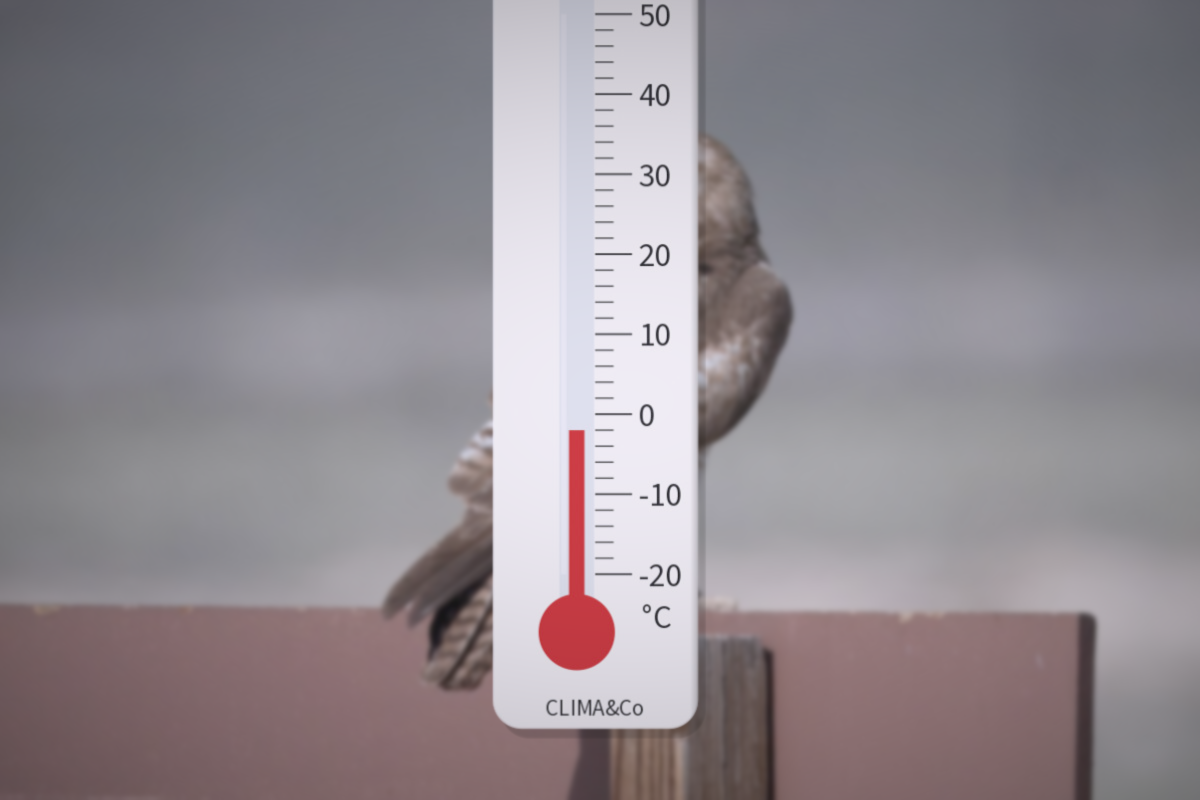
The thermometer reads -2 °C
